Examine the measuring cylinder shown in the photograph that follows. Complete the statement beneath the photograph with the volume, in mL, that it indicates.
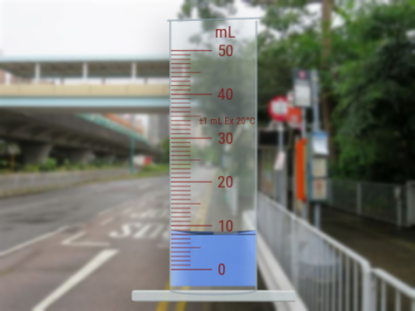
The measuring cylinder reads 8 mL
